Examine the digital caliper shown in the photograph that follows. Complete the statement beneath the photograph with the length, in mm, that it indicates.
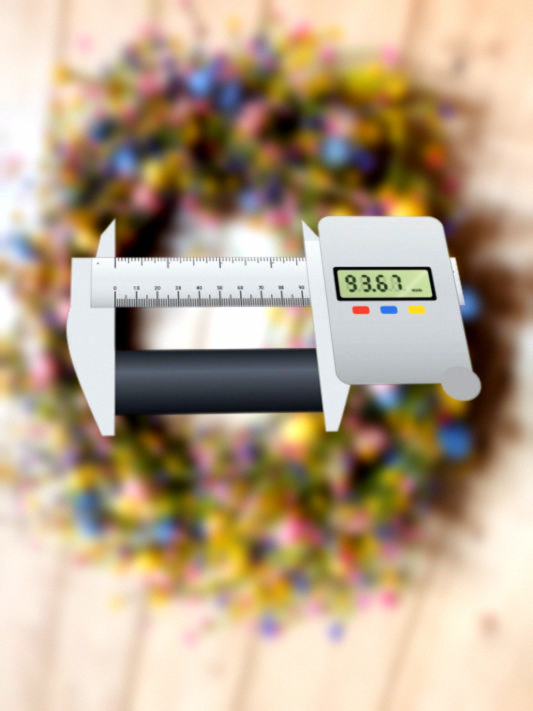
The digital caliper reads 93.67 mm
